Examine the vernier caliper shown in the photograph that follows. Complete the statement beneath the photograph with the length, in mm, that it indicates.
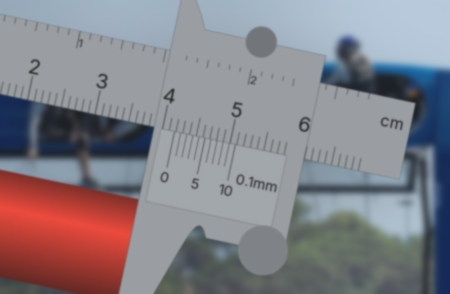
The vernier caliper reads 41.8 mm
